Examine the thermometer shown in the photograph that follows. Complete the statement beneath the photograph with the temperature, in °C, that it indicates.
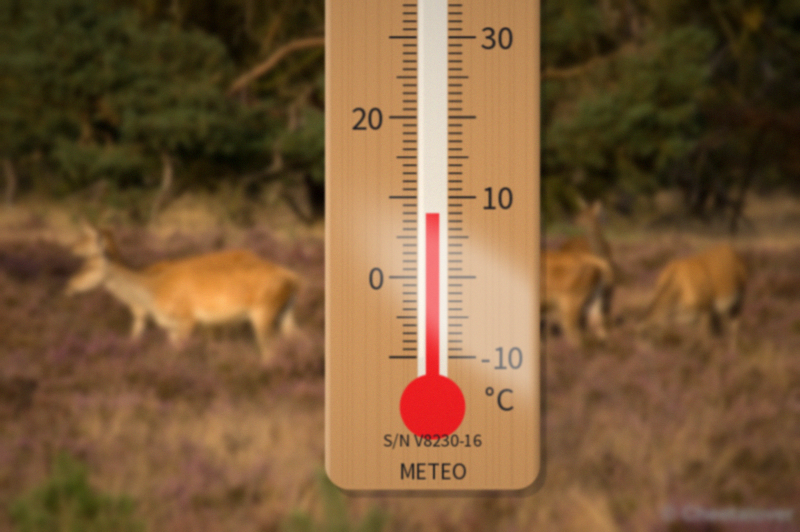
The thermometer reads 8 °C
